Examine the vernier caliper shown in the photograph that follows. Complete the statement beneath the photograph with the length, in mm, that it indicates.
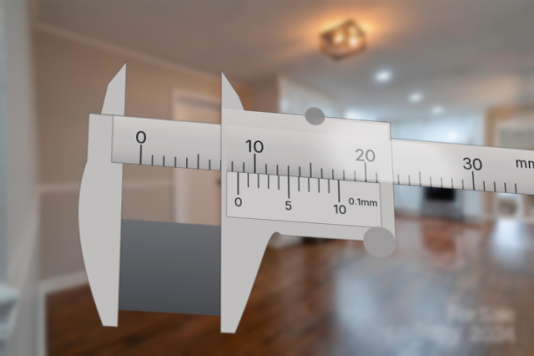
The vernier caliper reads 8.5 mm
